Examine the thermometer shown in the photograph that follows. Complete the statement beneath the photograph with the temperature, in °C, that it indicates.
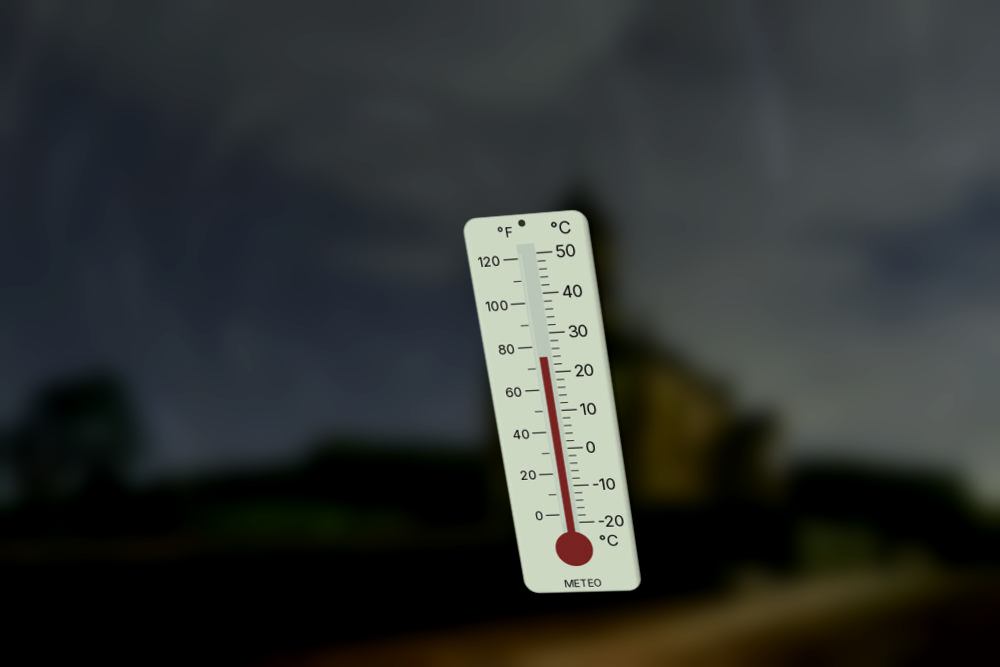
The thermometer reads 24 °C
